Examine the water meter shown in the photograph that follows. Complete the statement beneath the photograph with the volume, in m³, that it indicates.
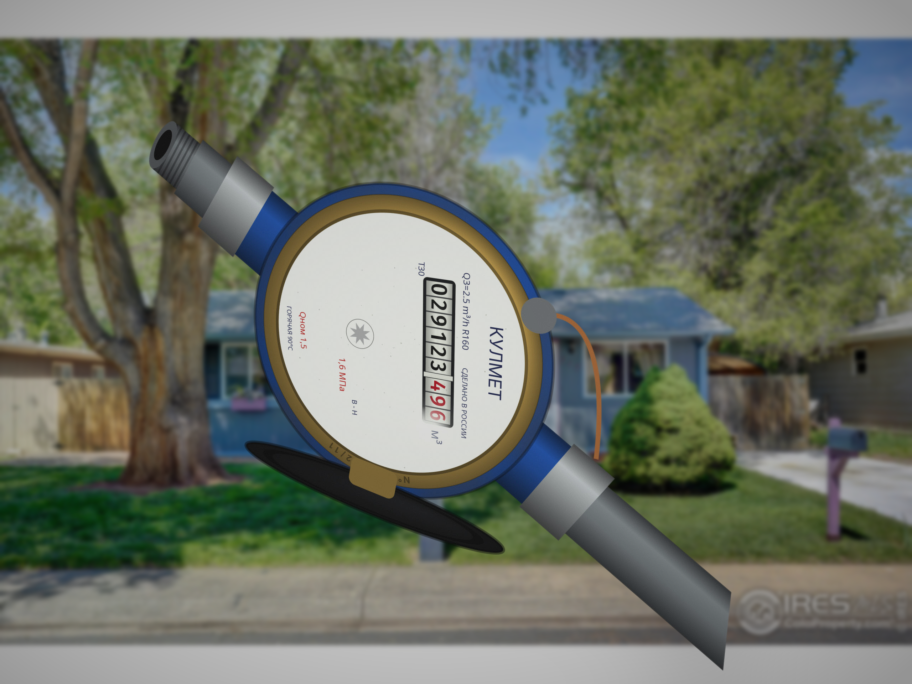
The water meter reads 29123.496 m³
